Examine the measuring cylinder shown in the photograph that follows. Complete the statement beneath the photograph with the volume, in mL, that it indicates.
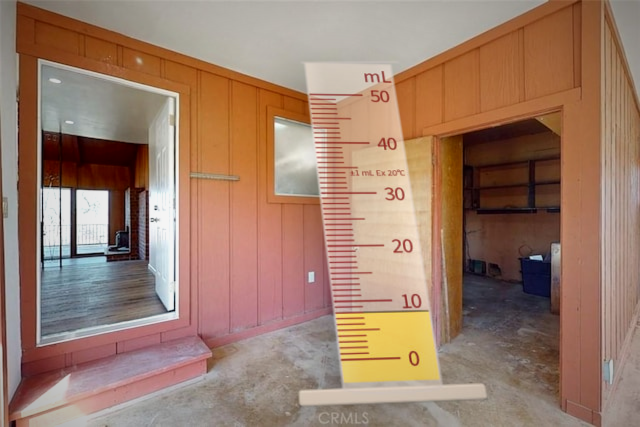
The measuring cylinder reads 8 mL
